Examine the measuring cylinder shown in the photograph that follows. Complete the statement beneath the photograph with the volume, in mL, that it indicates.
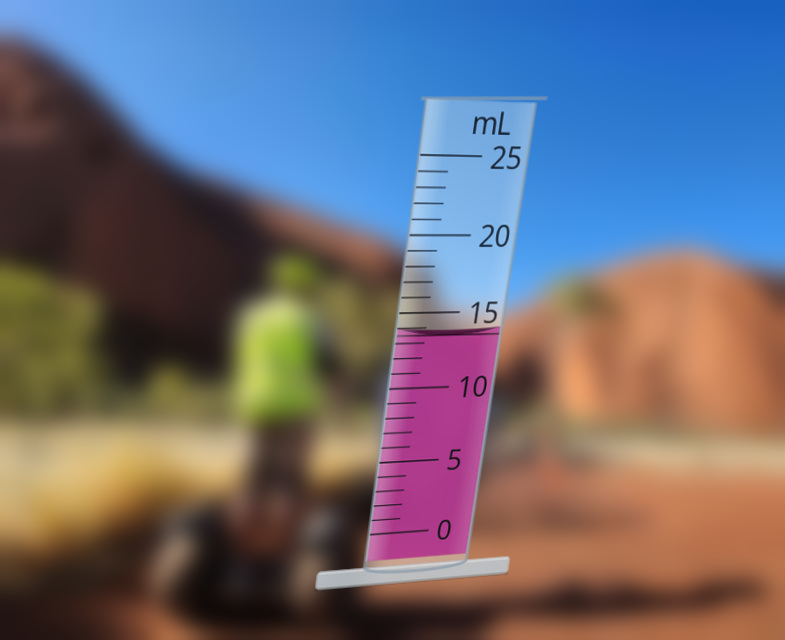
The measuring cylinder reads 13.5 mL
